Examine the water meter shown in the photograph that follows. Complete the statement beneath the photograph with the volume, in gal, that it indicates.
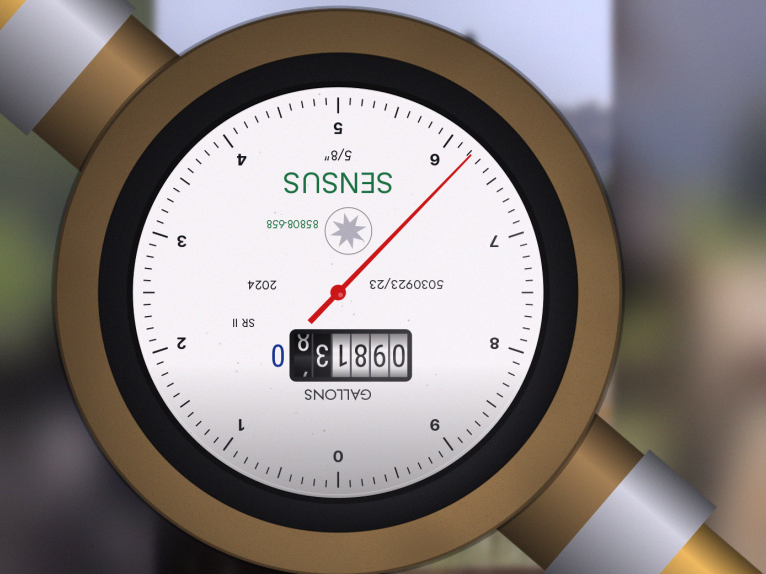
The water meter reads 981376.2 gal
